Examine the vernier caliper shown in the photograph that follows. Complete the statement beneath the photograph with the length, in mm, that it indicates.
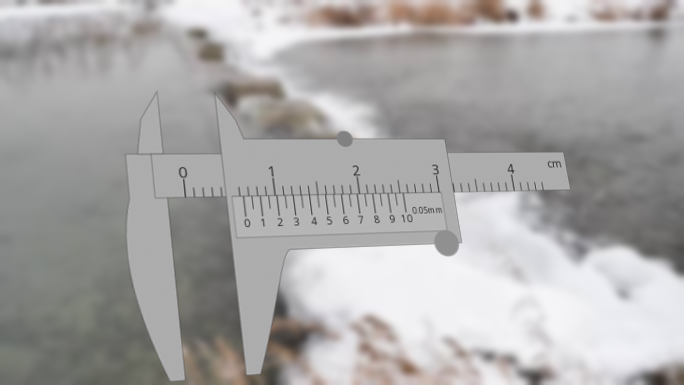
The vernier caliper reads 6.4 mm
